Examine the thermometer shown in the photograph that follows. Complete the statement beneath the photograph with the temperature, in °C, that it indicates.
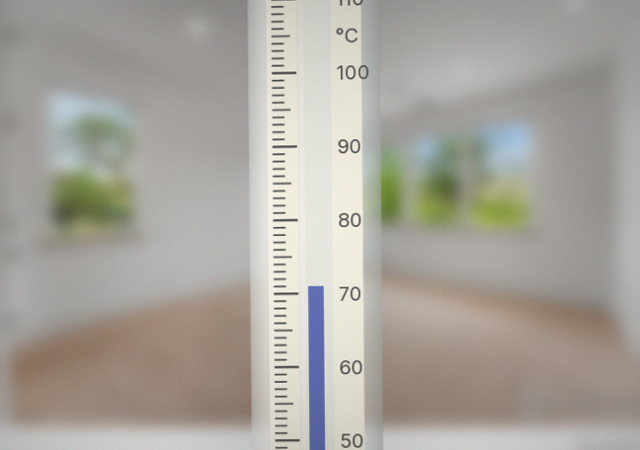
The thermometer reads 71 °C
